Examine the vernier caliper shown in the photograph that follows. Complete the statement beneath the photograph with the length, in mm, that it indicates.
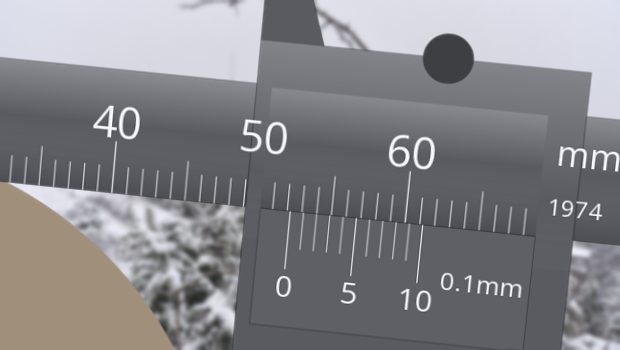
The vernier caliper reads 52.2 mm
